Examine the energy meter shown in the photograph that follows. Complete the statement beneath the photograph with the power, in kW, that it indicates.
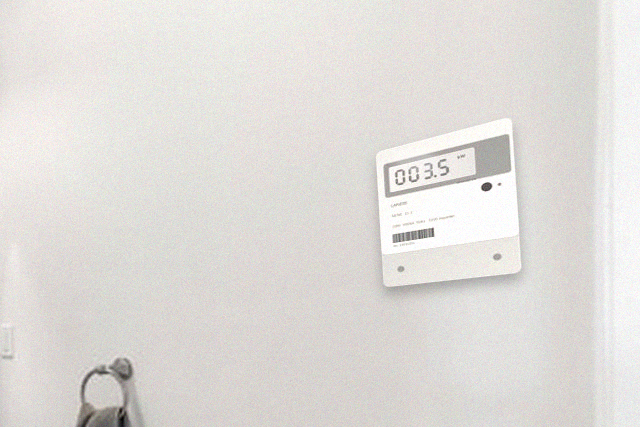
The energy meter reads 3.5 kW
